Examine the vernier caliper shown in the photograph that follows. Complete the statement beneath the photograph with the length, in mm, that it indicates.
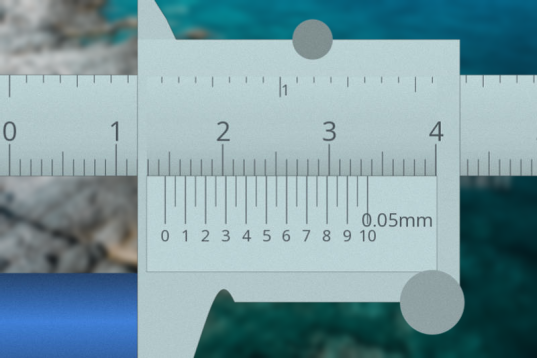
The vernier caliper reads 14.6 mm
